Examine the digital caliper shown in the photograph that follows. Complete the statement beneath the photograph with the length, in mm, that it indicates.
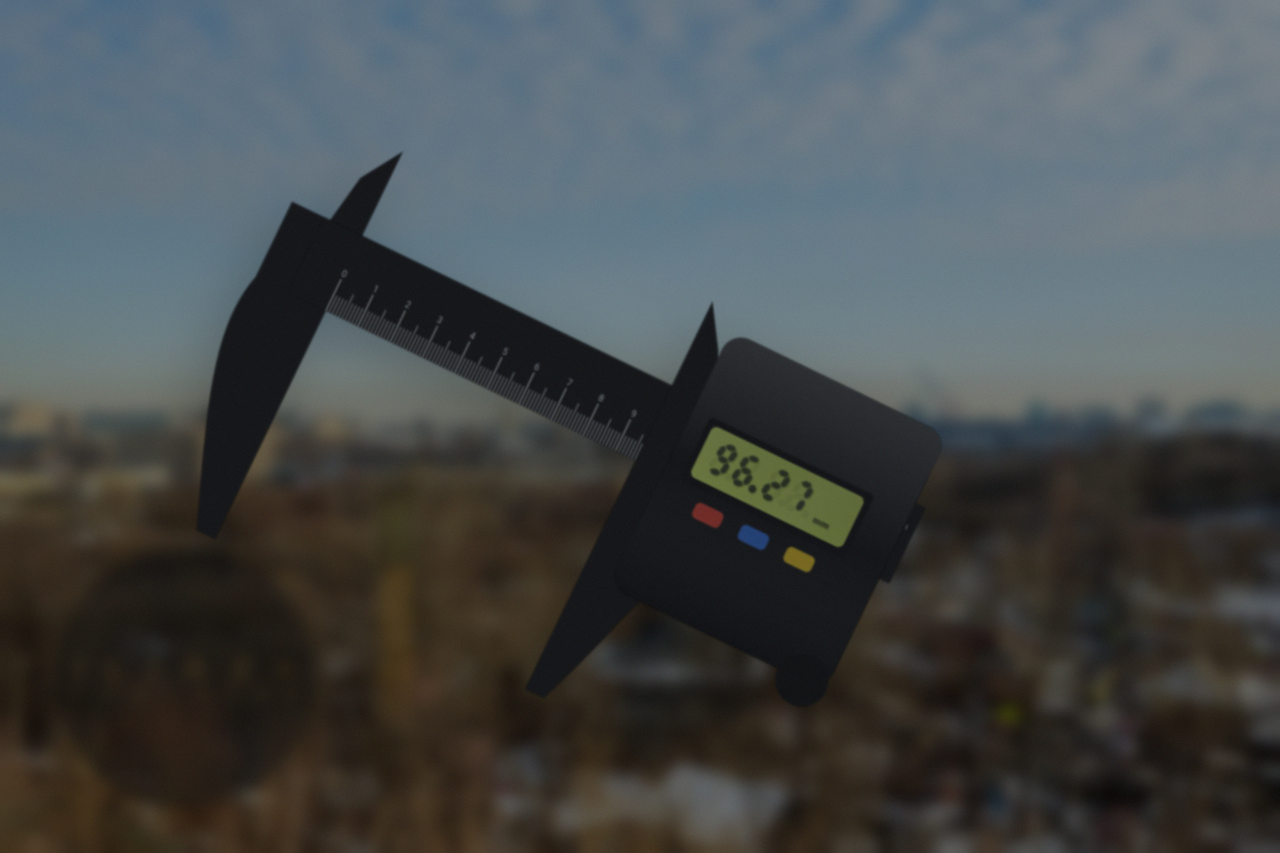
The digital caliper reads 96.27 mm
